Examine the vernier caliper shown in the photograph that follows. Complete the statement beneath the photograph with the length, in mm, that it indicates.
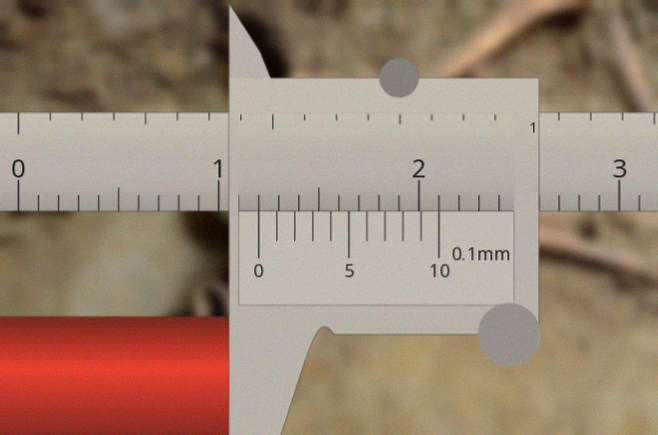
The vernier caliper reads 12.0 mm
